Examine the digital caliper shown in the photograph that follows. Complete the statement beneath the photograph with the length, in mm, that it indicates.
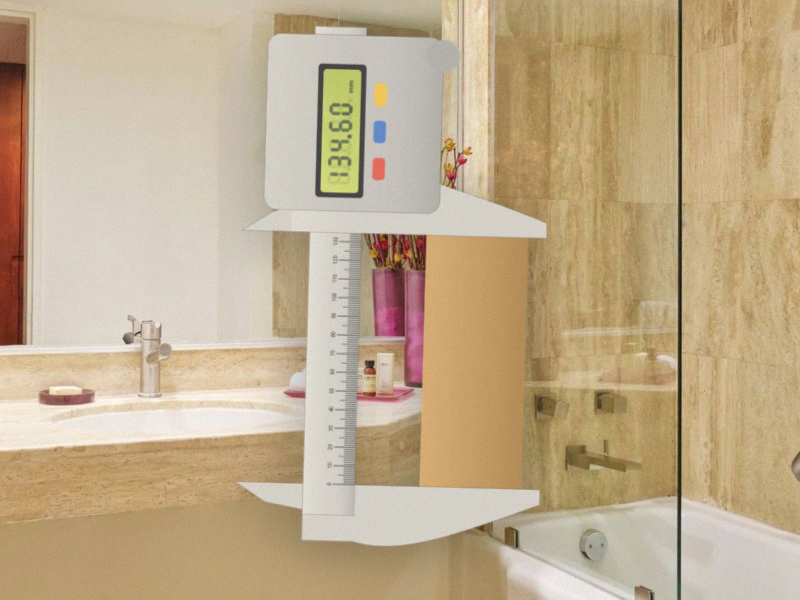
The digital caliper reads 134.60 mm
